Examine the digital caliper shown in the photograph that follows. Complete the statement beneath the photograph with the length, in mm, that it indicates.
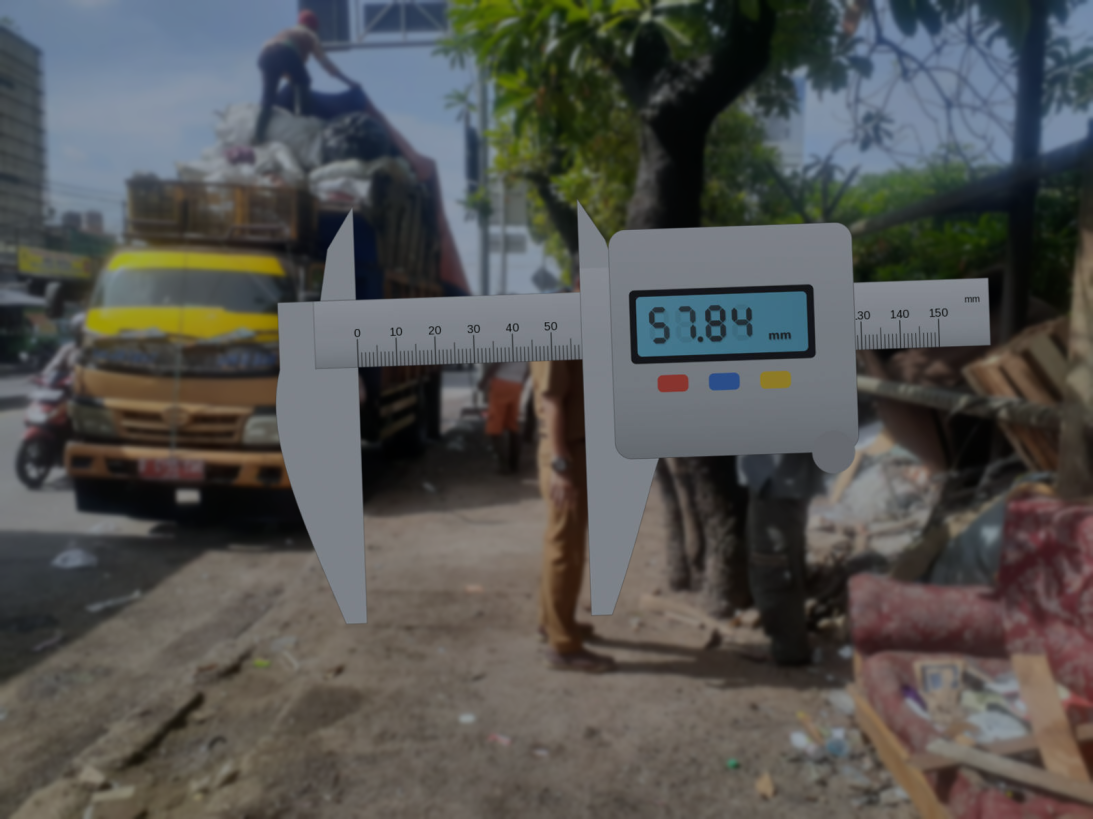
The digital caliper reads 57.84 mm
